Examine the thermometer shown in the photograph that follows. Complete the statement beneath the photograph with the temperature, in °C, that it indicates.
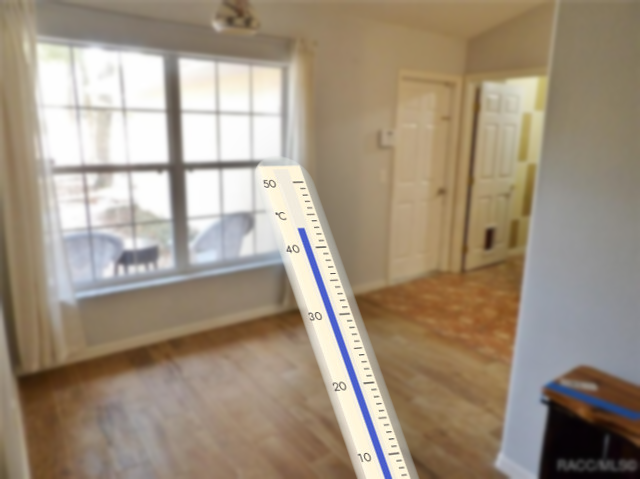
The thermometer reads 43 °C
